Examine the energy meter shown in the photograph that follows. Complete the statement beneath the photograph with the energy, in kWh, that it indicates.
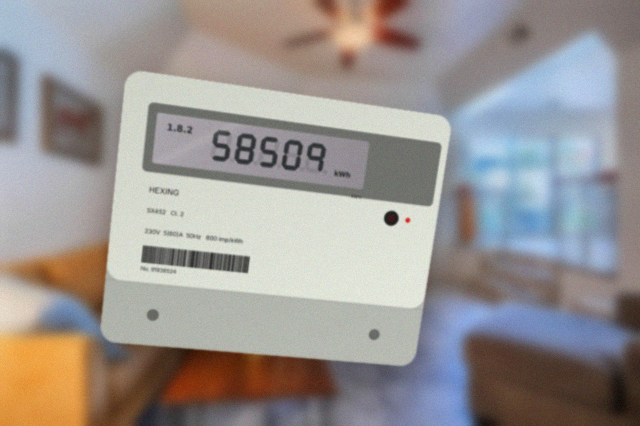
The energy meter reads 58509 kWh
